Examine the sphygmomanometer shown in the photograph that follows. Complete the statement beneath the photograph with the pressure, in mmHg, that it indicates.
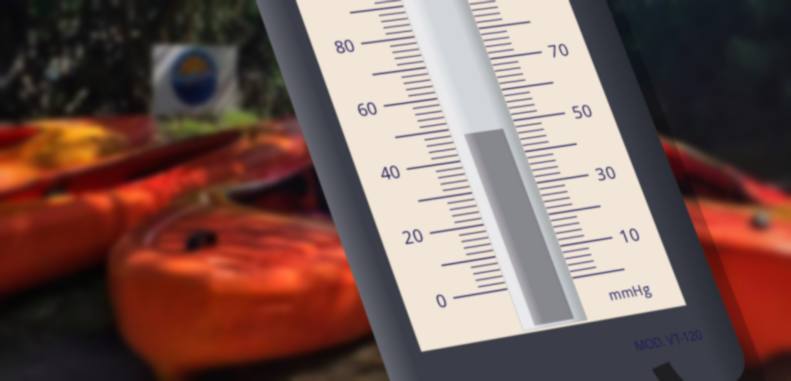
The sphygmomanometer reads 48 mmHg
